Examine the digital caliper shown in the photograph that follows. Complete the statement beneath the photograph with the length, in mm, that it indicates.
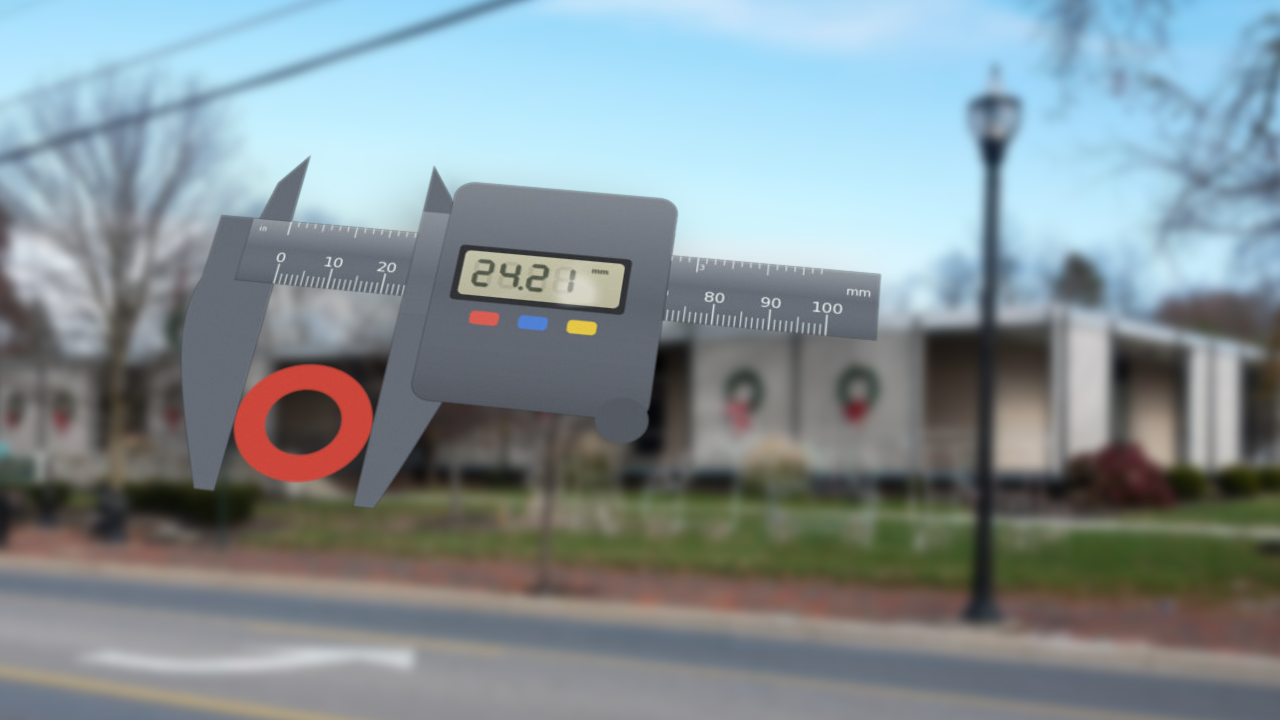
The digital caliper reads 24.21 mm
